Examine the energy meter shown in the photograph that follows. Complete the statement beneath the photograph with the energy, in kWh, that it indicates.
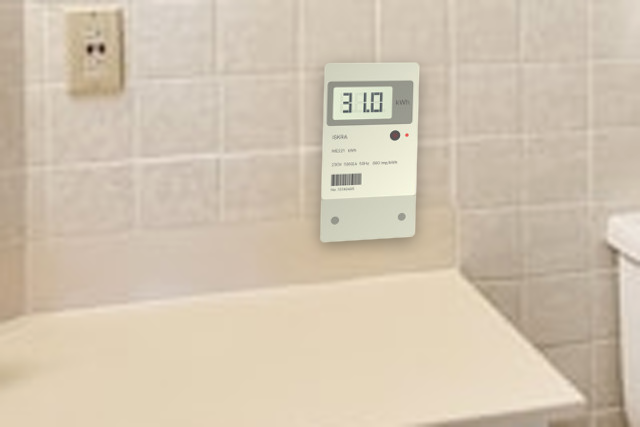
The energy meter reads 31.0 kWh
